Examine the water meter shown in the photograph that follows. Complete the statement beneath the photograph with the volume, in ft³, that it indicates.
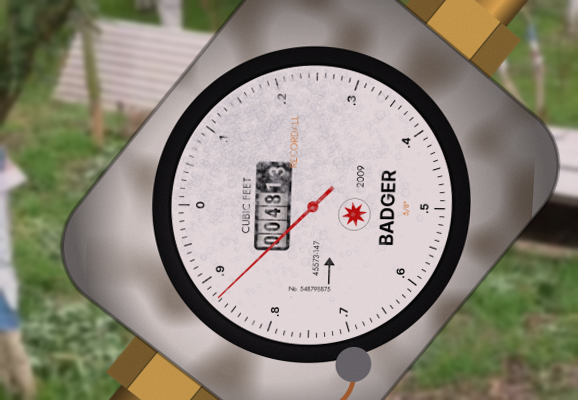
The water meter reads 4812.87 ft³
